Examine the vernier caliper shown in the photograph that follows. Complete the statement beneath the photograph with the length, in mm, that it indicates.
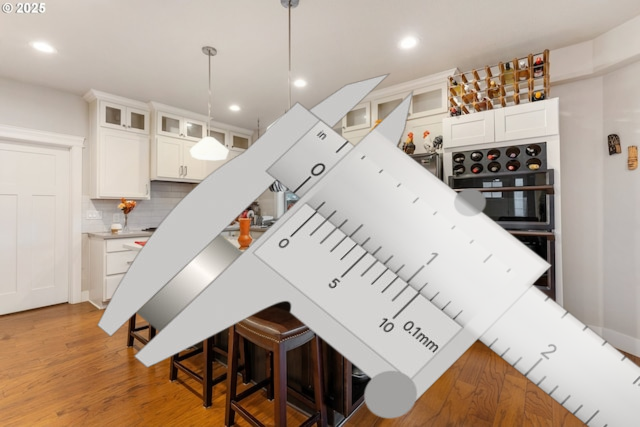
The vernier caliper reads 2.1 mm
